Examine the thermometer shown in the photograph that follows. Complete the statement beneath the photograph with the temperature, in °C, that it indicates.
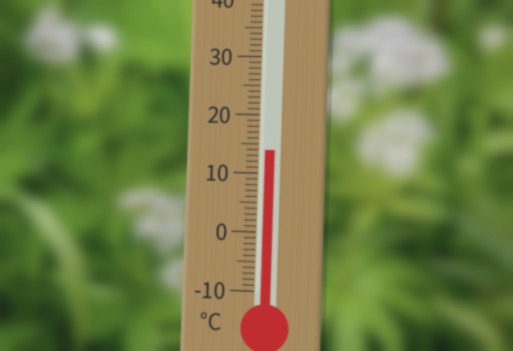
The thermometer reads 14 °C
